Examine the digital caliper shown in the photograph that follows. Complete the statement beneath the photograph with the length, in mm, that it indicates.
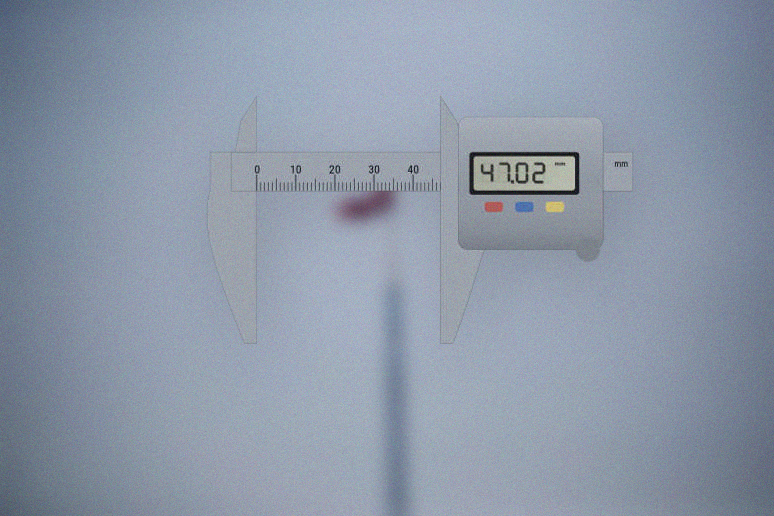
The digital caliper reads 47.02 mm
